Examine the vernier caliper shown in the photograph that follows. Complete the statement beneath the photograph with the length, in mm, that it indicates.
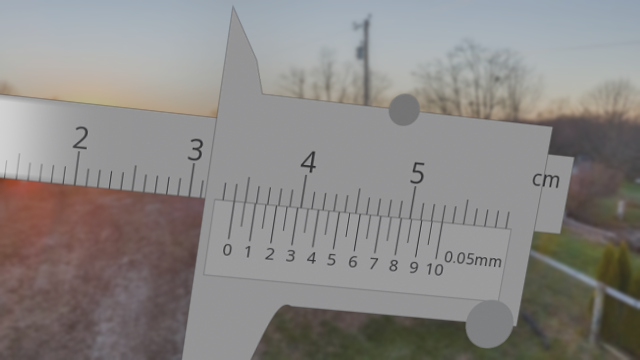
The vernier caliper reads 34.0 mm
